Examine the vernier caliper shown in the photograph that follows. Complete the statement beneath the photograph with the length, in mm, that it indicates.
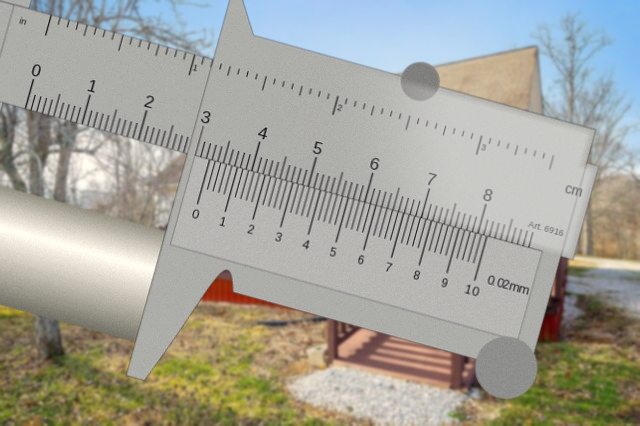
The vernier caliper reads 32.6 mm
